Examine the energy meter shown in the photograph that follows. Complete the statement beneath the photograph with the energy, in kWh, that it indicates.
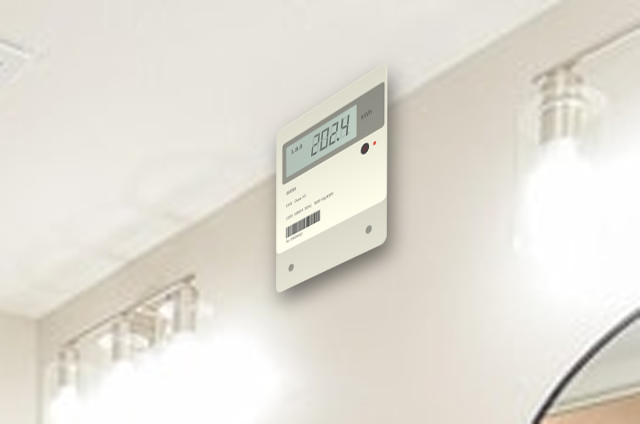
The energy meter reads 202.4 kWh
